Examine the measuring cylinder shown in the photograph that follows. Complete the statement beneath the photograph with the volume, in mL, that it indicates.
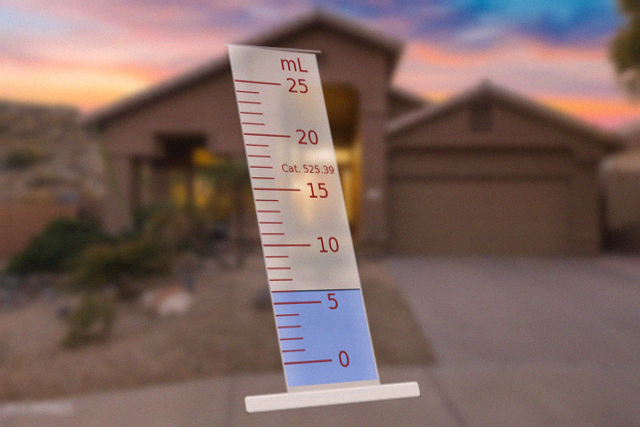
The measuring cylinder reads 6 mL
